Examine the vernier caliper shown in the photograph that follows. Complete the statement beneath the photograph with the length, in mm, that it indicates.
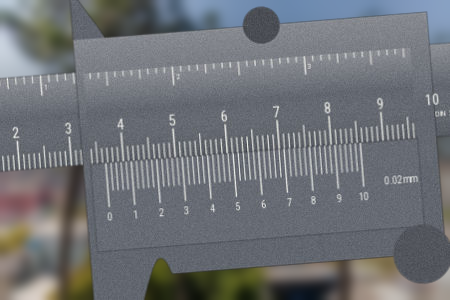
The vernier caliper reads 36.6 mm
